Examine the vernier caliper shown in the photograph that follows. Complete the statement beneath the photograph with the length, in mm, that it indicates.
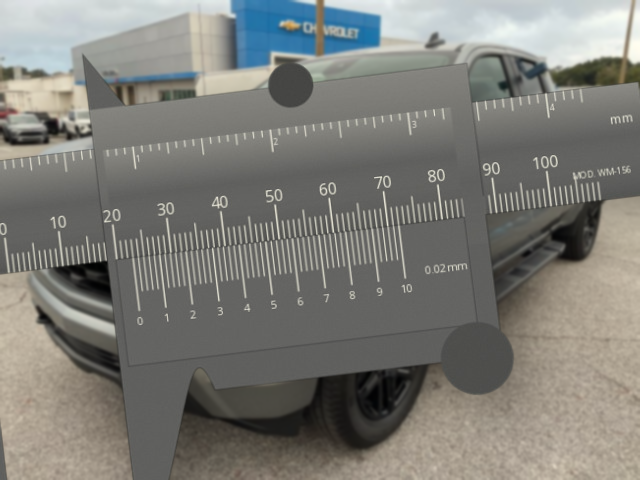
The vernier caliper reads 23.0 mm
